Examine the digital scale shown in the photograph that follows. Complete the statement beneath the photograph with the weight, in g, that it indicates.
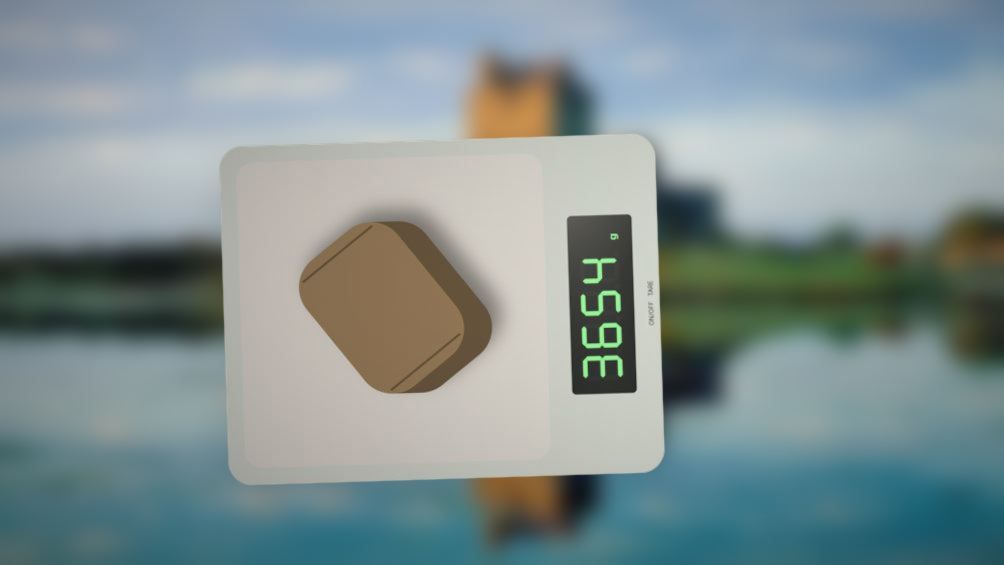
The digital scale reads 3654 g
